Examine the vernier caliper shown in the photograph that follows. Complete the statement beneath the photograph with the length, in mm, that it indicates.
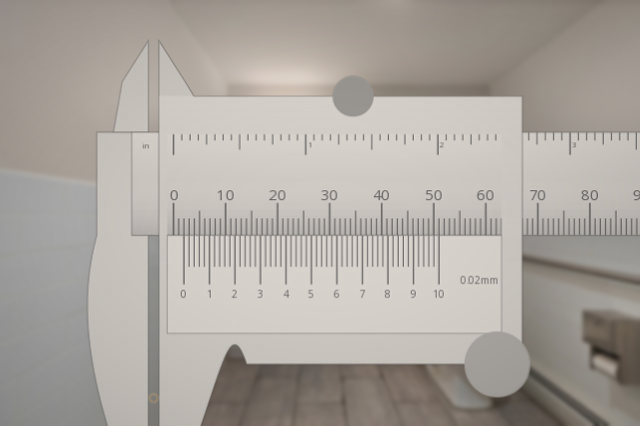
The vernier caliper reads 2.0 mm
